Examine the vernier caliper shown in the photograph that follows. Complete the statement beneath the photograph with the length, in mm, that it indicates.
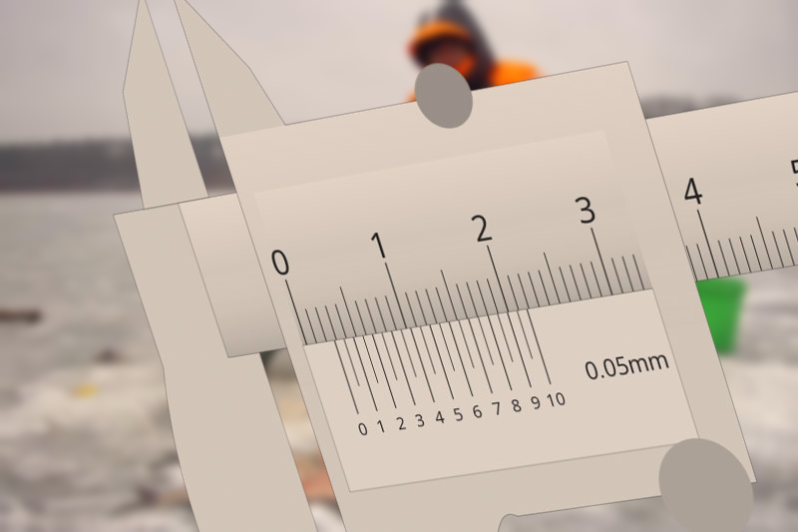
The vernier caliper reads 2.8 mm
